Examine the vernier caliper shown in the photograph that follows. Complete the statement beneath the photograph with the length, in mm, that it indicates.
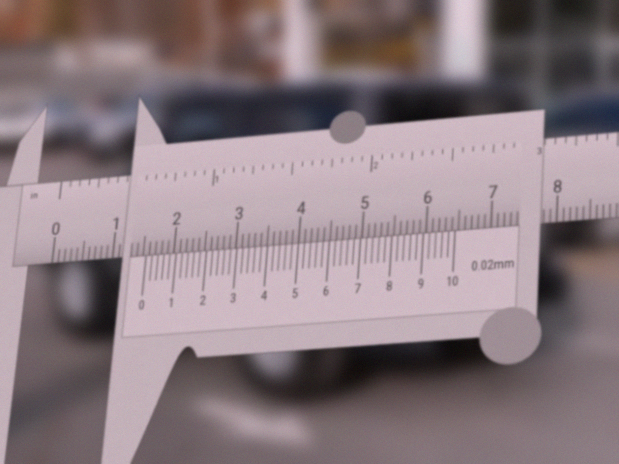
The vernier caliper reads 15.5 mm
